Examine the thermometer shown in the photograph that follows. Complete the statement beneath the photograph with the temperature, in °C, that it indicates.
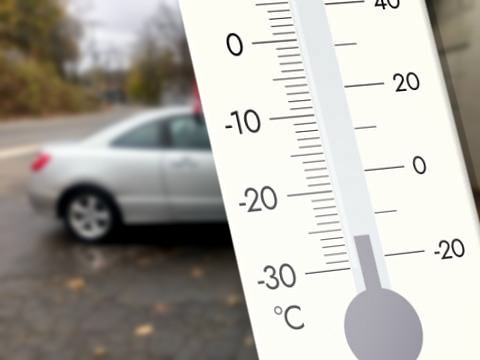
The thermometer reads -26 °C
